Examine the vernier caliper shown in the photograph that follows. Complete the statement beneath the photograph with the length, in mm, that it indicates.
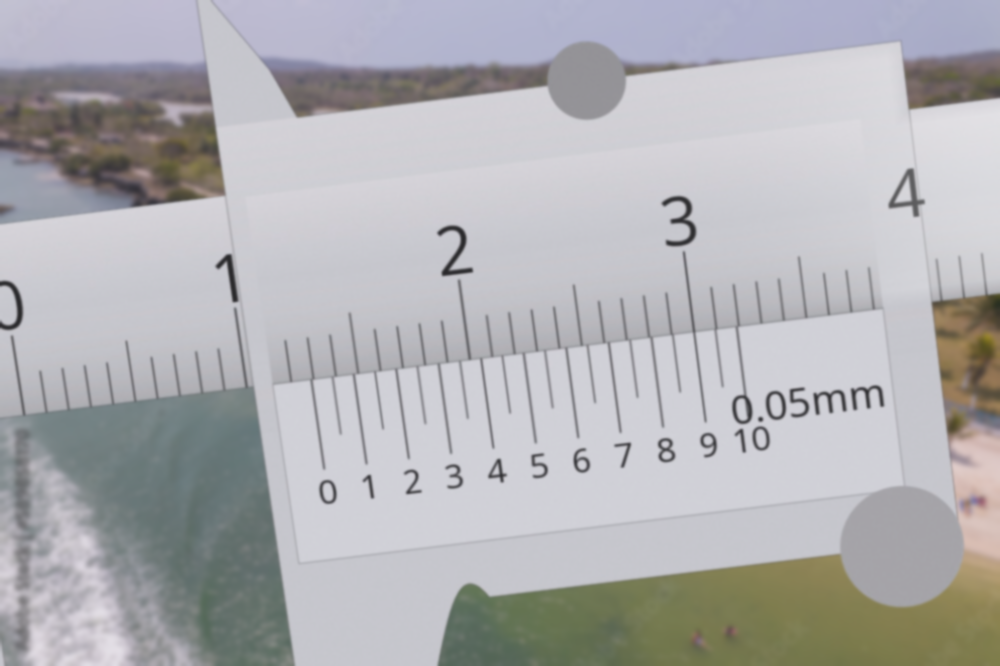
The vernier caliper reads 12.9 mm
